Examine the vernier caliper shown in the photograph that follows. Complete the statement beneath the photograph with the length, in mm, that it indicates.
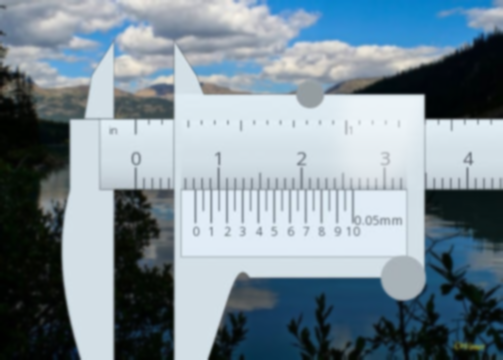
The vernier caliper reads 7.2 mm
